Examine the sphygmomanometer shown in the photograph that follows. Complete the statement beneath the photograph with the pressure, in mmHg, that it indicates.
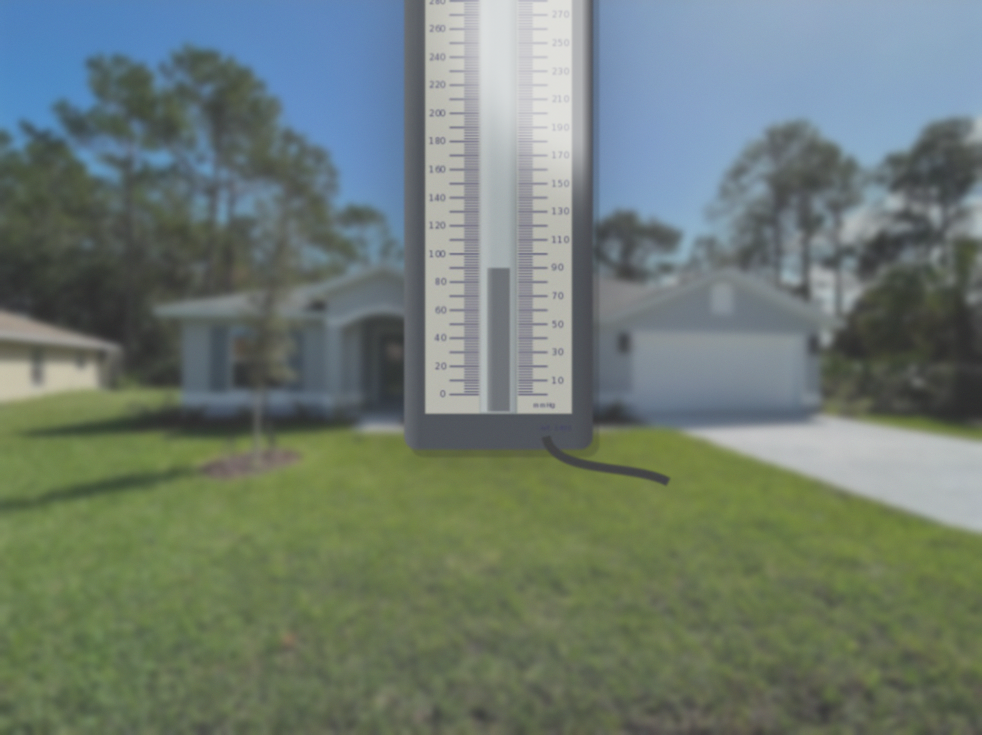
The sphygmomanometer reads 90 mmHg
